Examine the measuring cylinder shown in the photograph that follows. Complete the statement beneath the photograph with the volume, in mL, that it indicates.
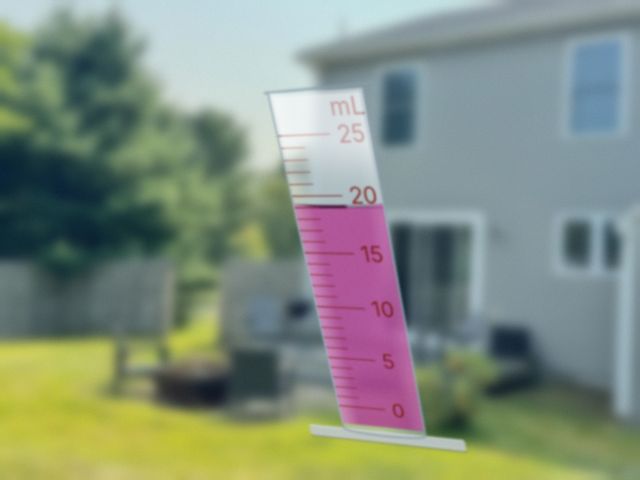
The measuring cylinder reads 19 mL
